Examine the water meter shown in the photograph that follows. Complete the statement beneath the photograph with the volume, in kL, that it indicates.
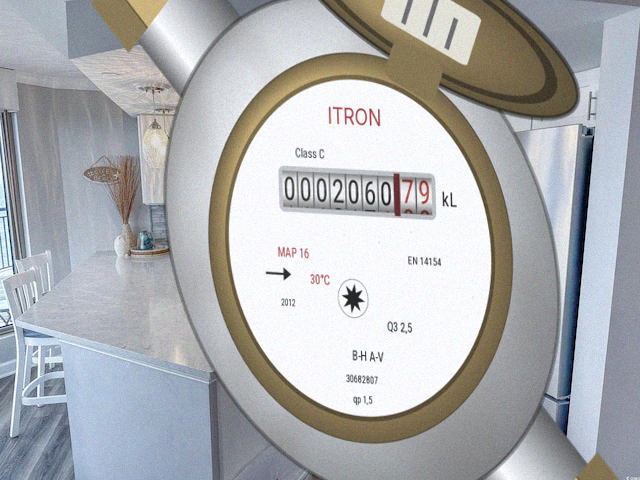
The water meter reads 2060.79 kL
